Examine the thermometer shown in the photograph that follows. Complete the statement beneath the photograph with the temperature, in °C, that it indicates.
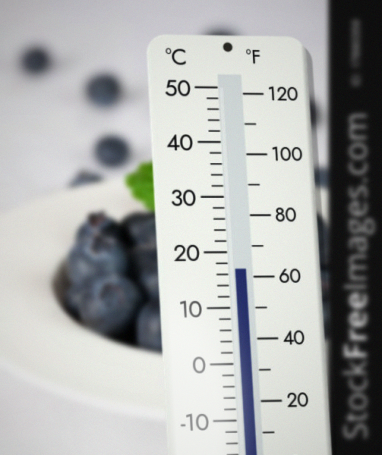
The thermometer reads 17 °C
